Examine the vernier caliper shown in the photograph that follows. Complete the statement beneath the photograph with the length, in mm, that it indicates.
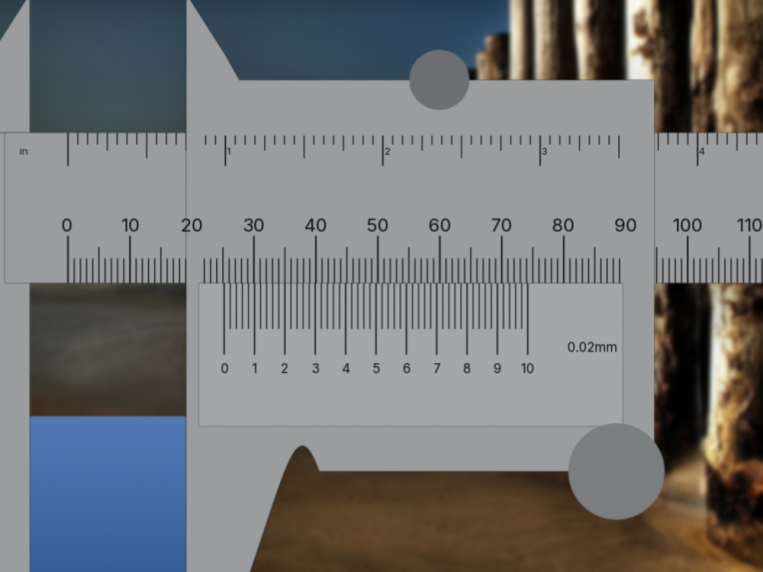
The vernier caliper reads 25.2 mm
